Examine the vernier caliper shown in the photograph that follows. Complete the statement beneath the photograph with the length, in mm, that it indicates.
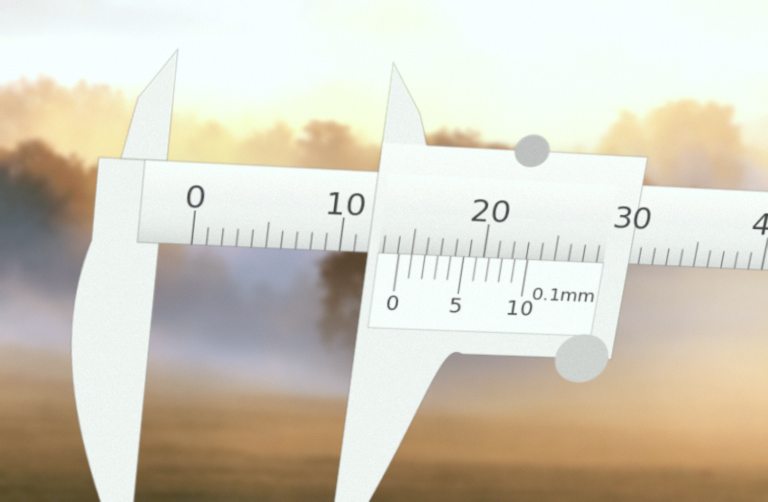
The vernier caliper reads 14.1 mm
